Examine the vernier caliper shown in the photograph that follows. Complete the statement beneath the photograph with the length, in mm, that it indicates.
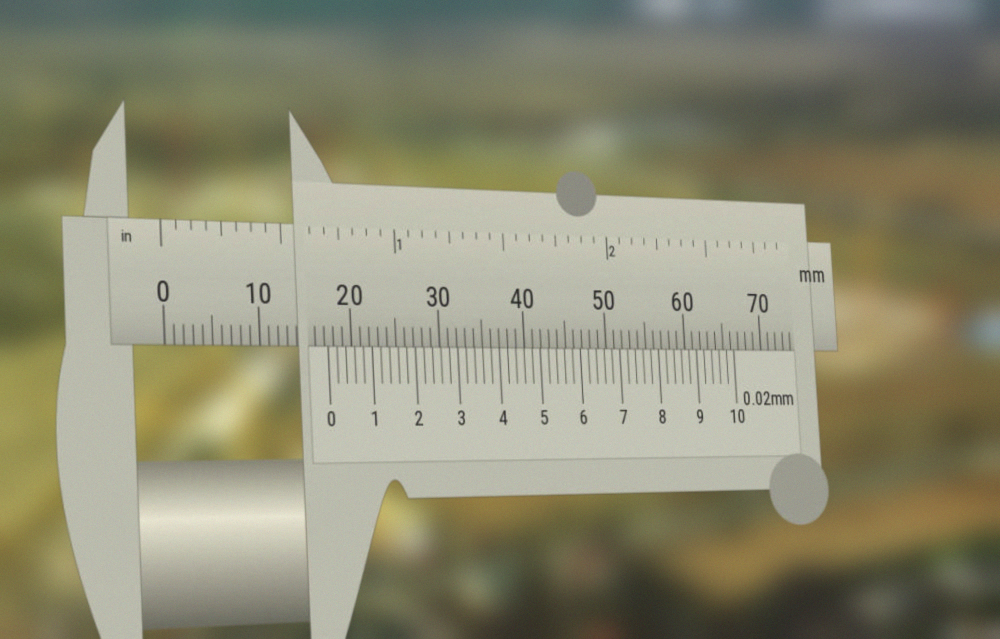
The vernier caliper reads 17.4 mm
